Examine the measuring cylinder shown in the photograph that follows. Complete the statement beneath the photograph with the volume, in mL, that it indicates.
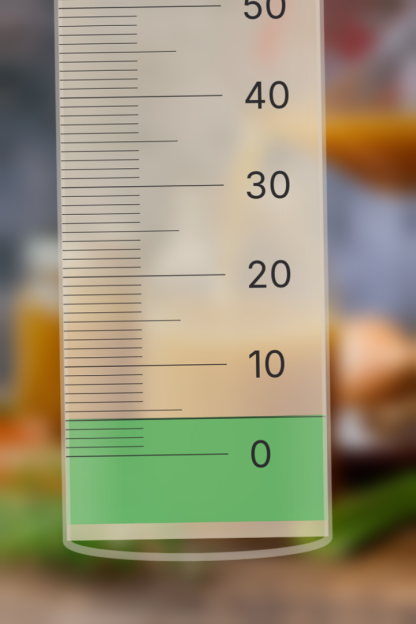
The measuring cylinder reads 4 mL
